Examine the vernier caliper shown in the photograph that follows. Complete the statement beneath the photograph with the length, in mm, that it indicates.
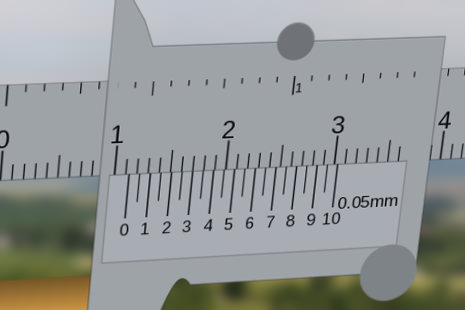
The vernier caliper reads 11.3 mm
